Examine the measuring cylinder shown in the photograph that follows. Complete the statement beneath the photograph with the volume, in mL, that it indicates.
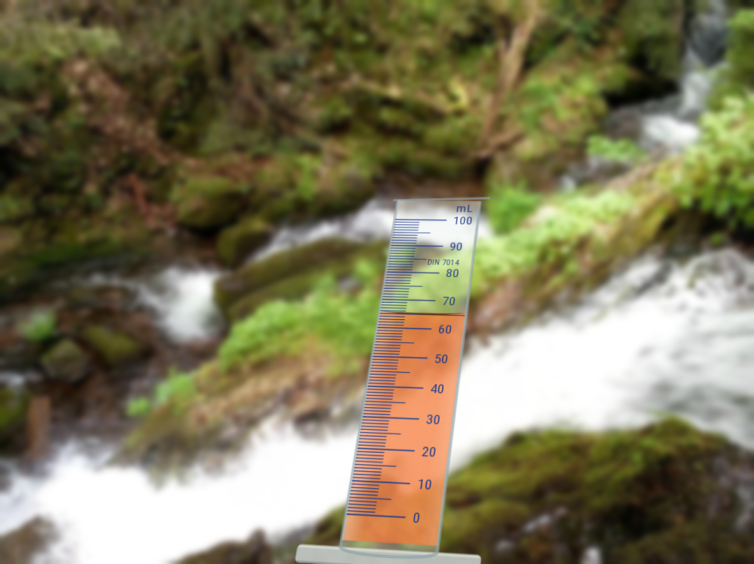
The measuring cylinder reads 65 mL
